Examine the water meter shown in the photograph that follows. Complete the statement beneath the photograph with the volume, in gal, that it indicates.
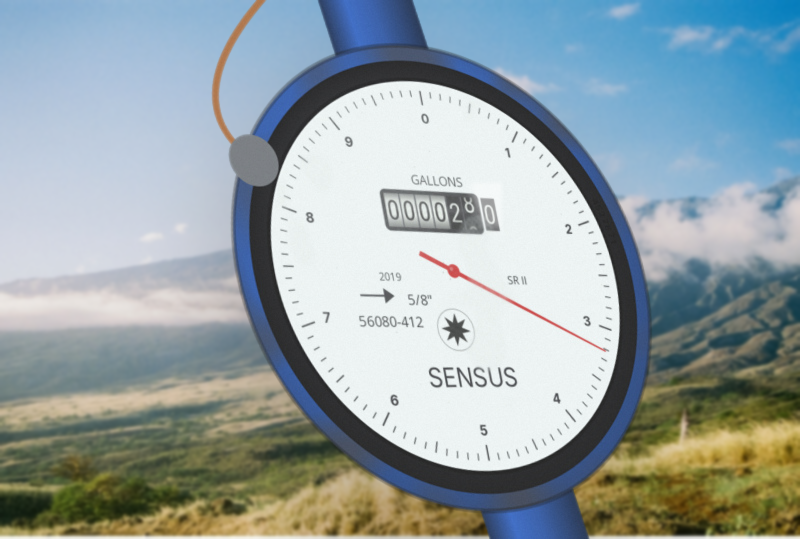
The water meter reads 283.2 gal
